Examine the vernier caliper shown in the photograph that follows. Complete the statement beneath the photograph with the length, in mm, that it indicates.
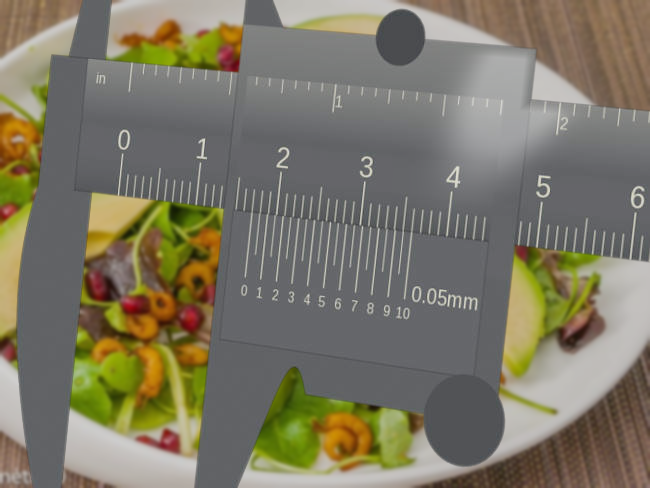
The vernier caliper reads 17.0 mm
